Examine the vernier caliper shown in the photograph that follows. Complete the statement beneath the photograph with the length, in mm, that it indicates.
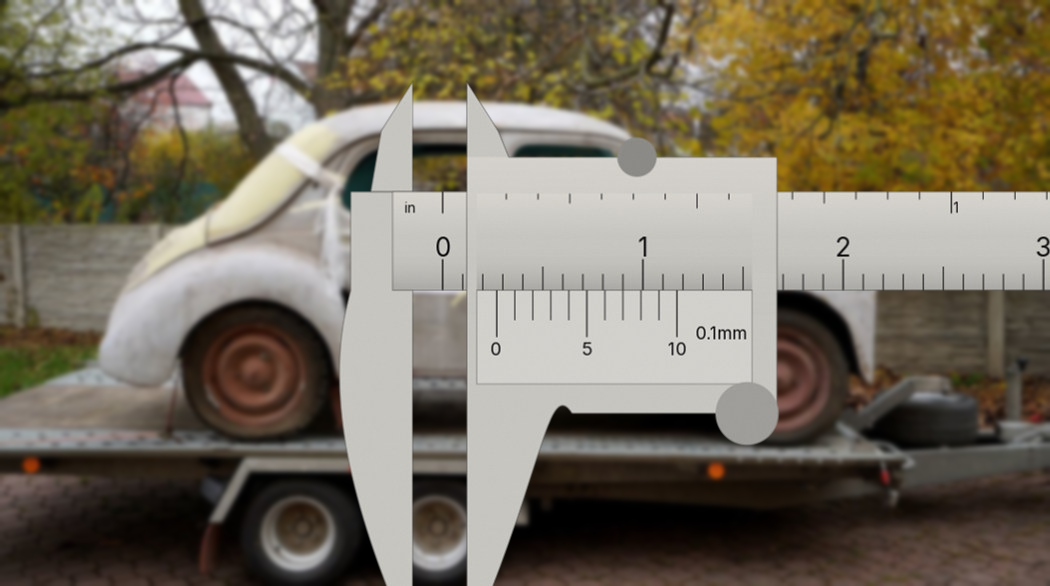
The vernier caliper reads 2.7 mm
